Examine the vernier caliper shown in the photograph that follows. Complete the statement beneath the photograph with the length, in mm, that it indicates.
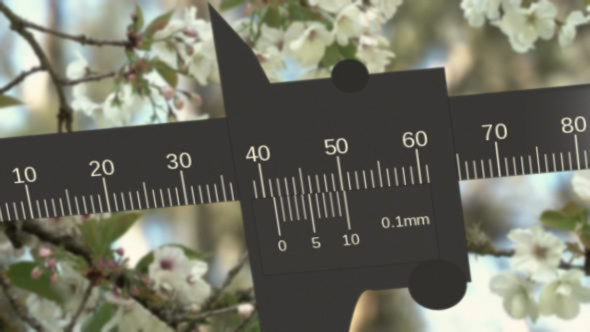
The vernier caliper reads 41.2 mm
